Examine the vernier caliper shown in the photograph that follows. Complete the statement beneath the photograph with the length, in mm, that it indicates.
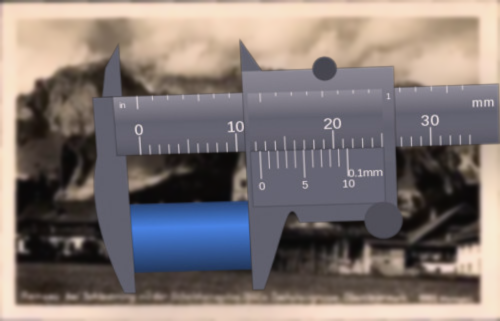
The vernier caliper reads 12.4 mm
